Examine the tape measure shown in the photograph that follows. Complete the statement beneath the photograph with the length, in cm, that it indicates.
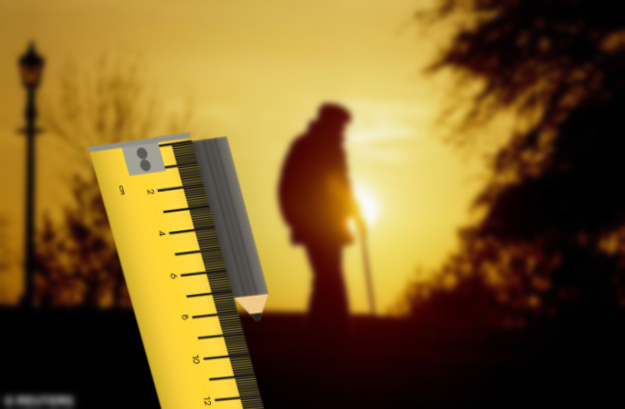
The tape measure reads 8.5 cm
